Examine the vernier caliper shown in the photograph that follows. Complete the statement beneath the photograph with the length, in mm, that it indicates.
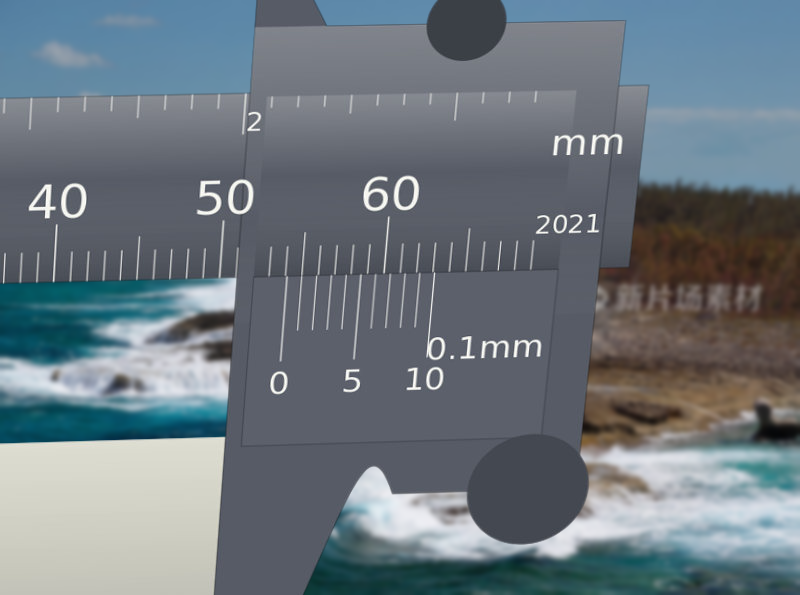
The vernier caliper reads 54.1 mm
